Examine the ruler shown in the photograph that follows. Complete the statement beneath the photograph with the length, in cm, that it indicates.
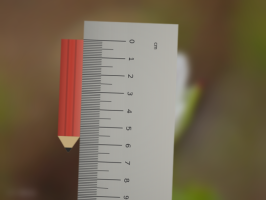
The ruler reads 6.5 cm
